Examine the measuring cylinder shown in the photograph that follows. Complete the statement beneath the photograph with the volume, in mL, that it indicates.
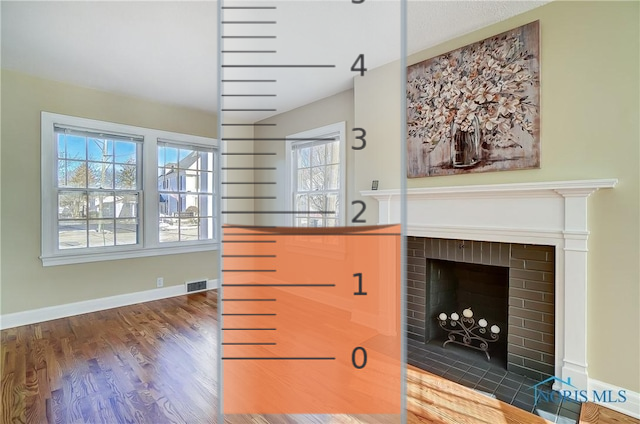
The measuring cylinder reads 1.7 mL
